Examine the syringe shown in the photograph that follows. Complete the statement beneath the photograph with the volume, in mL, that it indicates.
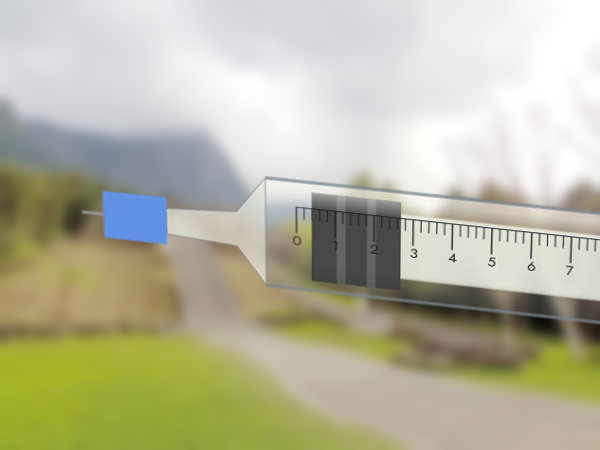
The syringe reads 0.4 mL
